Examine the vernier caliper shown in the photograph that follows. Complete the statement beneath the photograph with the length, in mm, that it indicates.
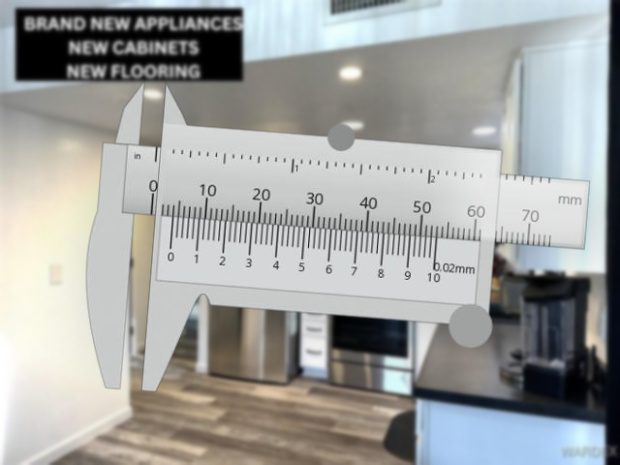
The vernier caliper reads 4.0 mm
